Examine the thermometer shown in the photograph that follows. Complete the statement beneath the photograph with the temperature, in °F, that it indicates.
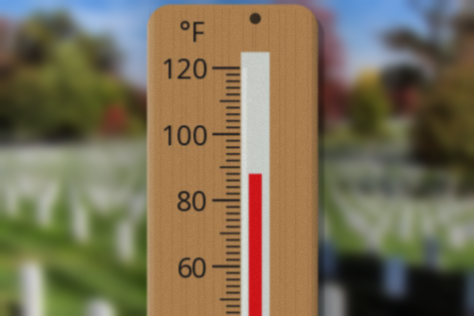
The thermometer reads 88 °F
